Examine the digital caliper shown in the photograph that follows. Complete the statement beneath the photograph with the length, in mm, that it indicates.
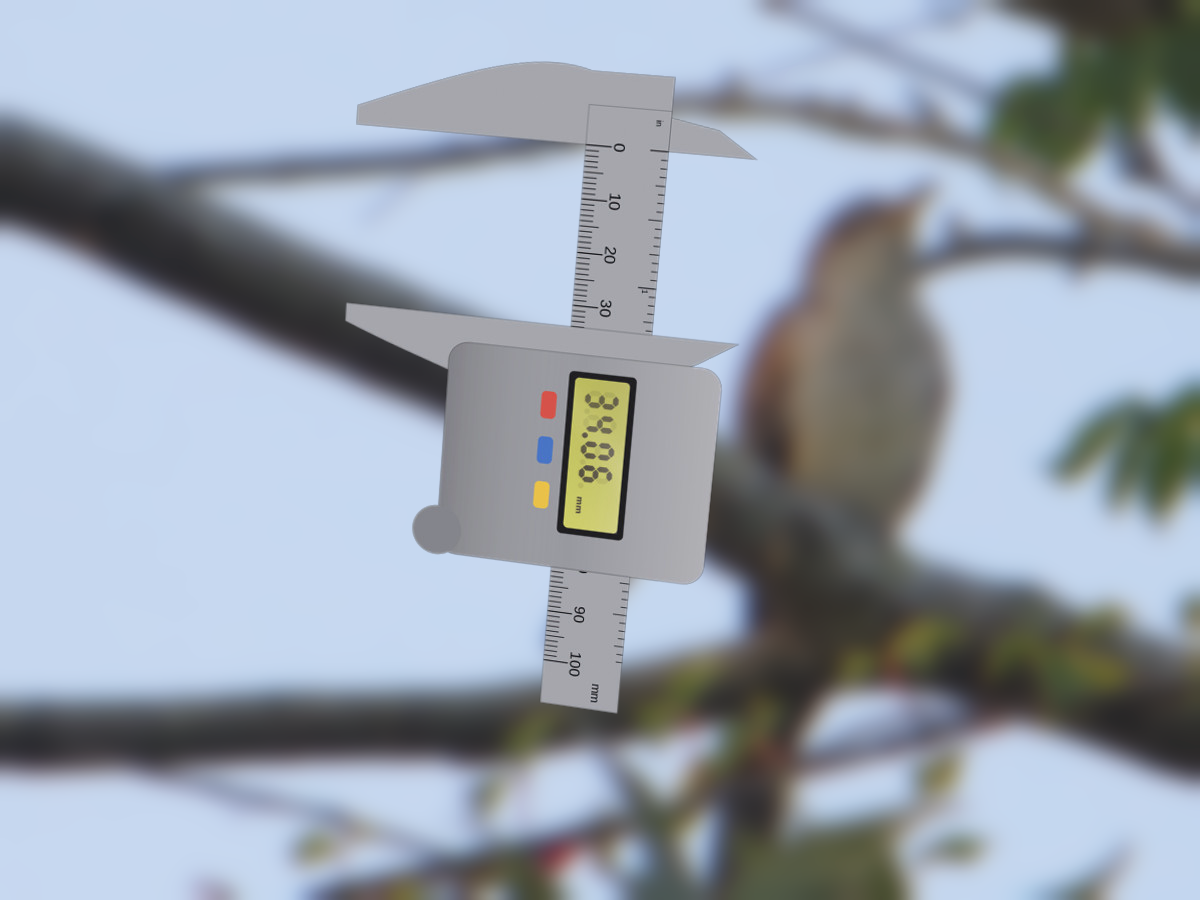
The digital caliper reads 34.06 mm
